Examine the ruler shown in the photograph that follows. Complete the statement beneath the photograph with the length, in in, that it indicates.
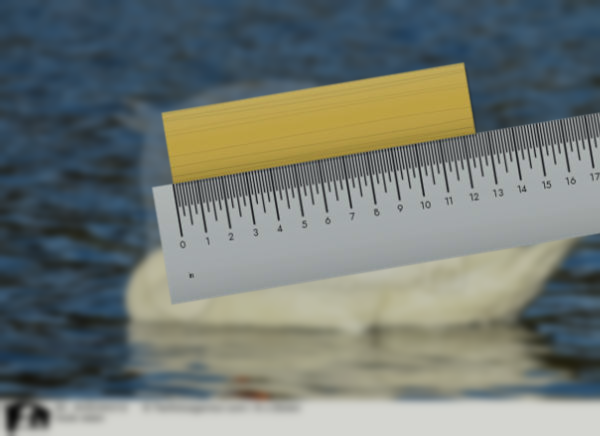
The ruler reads 12.5 in
